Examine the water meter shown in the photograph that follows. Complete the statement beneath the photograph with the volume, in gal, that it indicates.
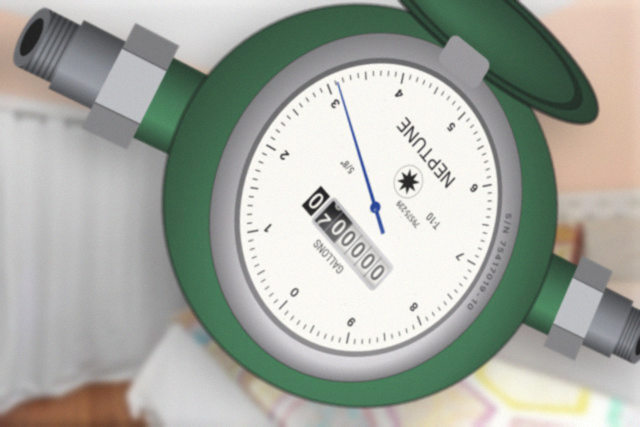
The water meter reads 23.1 gal
